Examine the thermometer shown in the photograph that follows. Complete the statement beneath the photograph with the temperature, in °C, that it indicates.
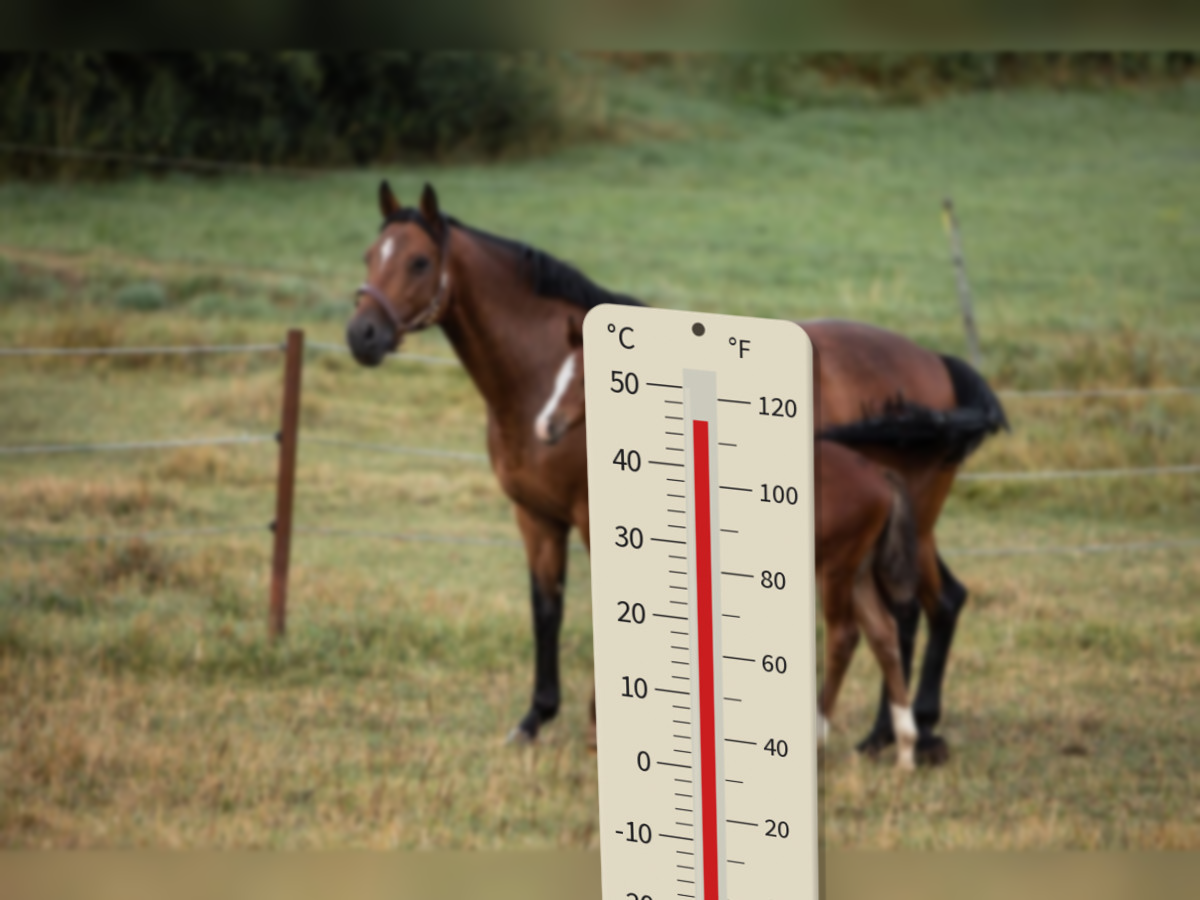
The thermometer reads 46 °C
